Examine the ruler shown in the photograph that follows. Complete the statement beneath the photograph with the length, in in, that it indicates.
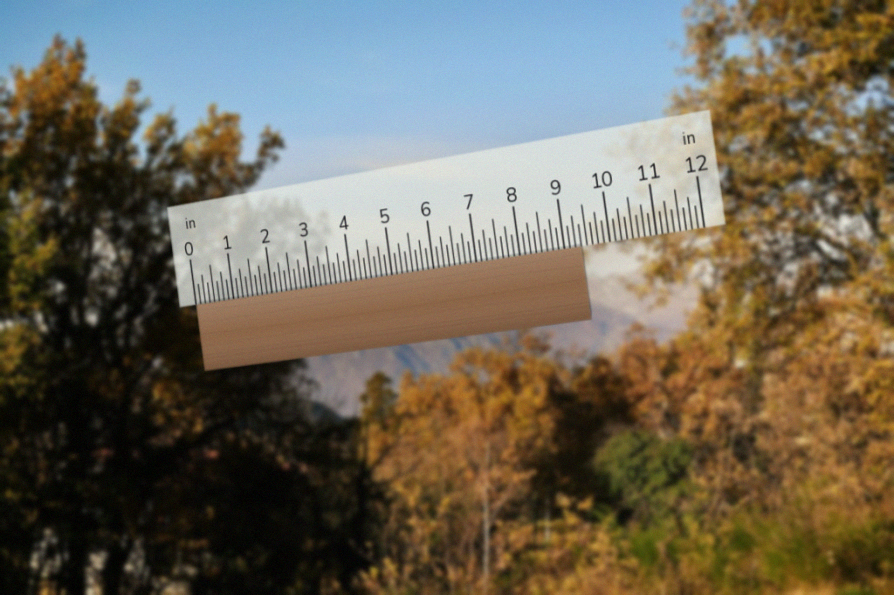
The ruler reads 9.375 in
